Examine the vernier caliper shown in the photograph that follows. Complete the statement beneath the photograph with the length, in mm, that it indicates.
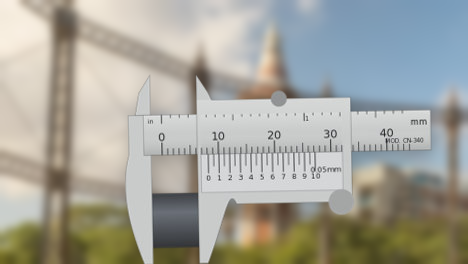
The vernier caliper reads 8.2 mm
